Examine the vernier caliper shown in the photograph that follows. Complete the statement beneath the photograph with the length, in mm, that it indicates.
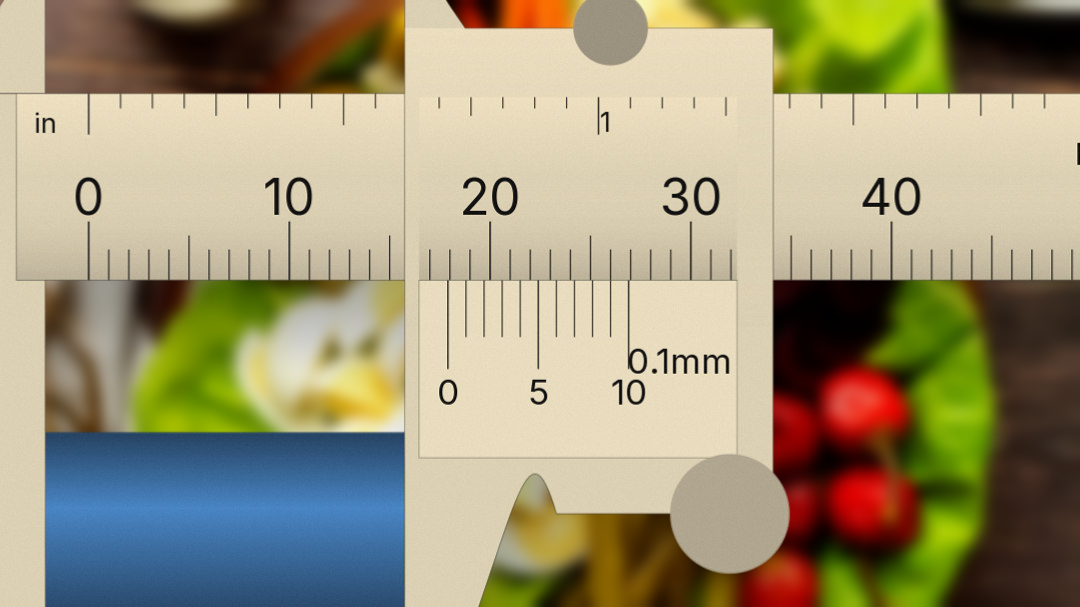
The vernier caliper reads 17.9 mm
